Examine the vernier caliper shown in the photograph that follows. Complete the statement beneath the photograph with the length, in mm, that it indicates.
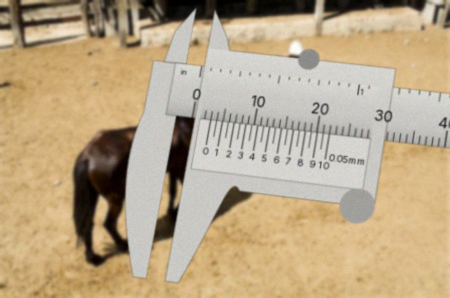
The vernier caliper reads 3.0 mm
